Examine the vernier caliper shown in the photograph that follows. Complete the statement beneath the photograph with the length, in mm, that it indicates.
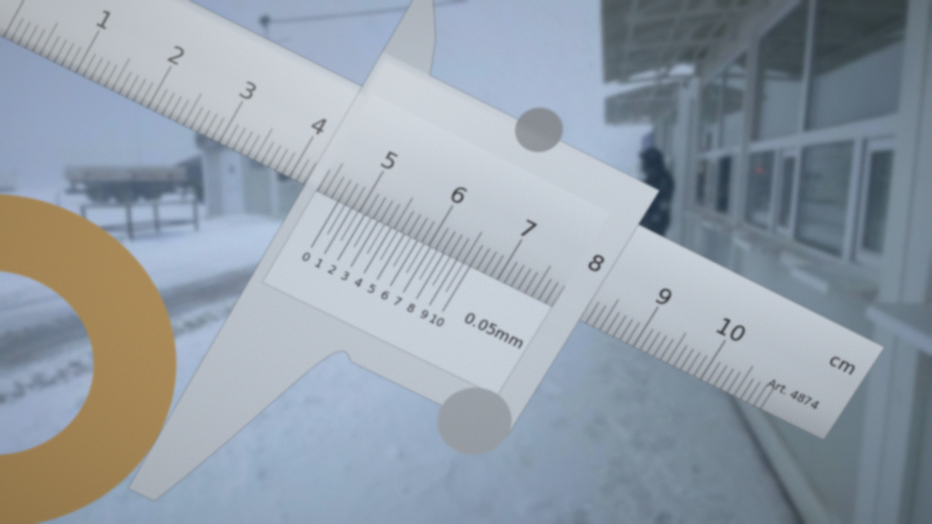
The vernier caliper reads 47.0 mm
